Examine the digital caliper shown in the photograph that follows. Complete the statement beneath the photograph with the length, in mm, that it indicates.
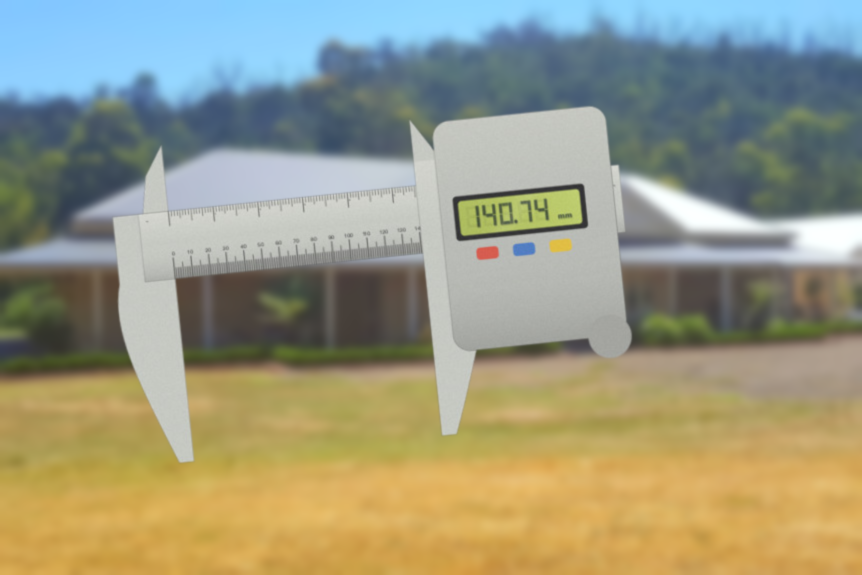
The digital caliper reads 140.74 mm
